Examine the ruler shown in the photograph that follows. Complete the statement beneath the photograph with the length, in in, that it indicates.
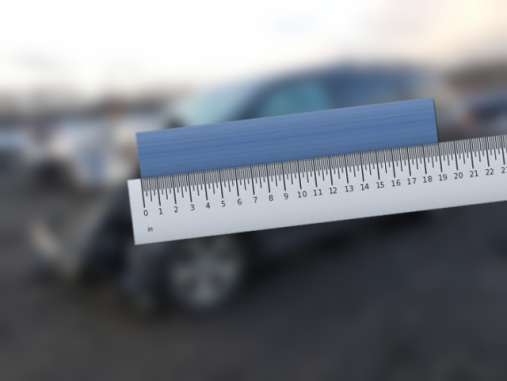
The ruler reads 19 in
